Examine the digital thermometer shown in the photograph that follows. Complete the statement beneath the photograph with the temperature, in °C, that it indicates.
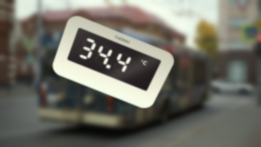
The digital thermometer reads 34.4 °C
